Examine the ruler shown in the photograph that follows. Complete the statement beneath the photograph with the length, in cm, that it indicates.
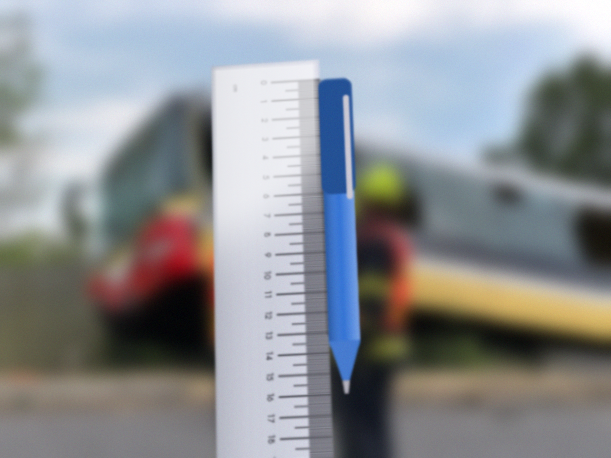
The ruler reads 16 cm
